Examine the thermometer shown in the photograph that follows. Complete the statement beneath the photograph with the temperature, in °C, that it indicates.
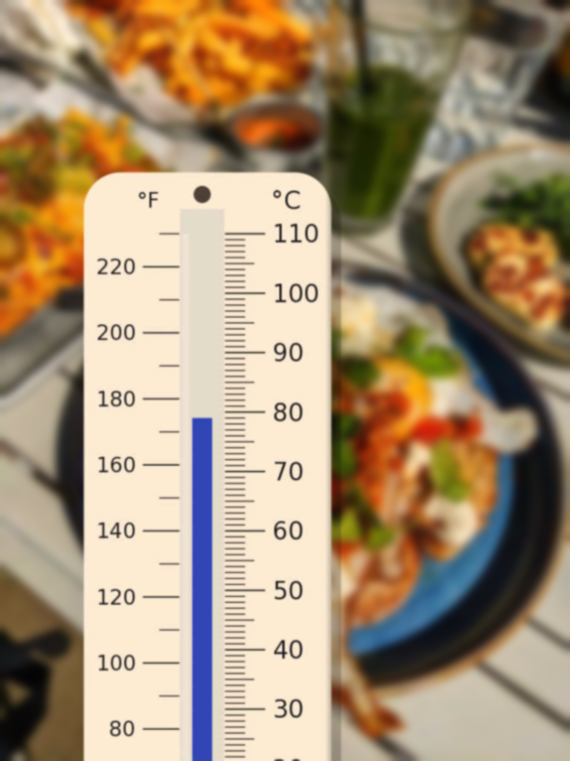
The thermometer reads 79 °C
